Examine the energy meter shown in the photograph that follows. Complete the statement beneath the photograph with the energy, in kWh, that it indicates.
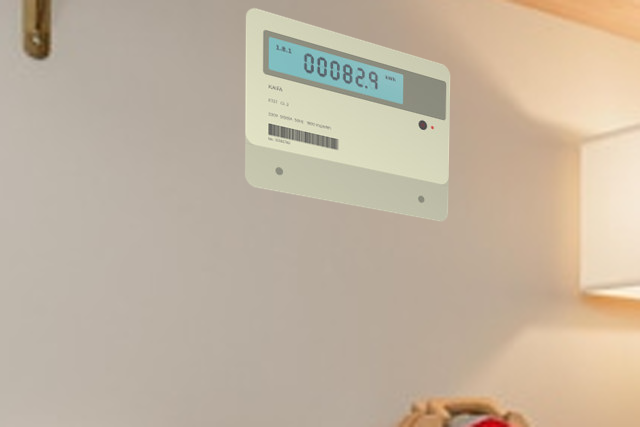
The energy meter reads 82.9 kWh
